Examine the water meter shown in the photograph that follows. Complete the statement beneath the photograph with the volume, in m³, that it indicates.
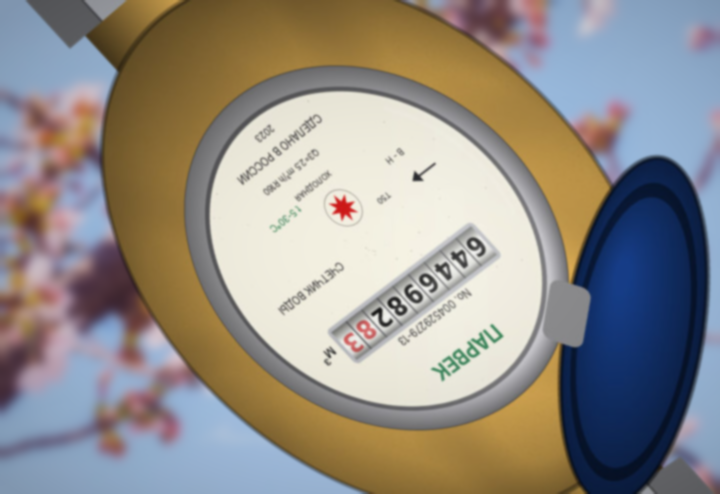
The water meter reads 6446982.83 m³
